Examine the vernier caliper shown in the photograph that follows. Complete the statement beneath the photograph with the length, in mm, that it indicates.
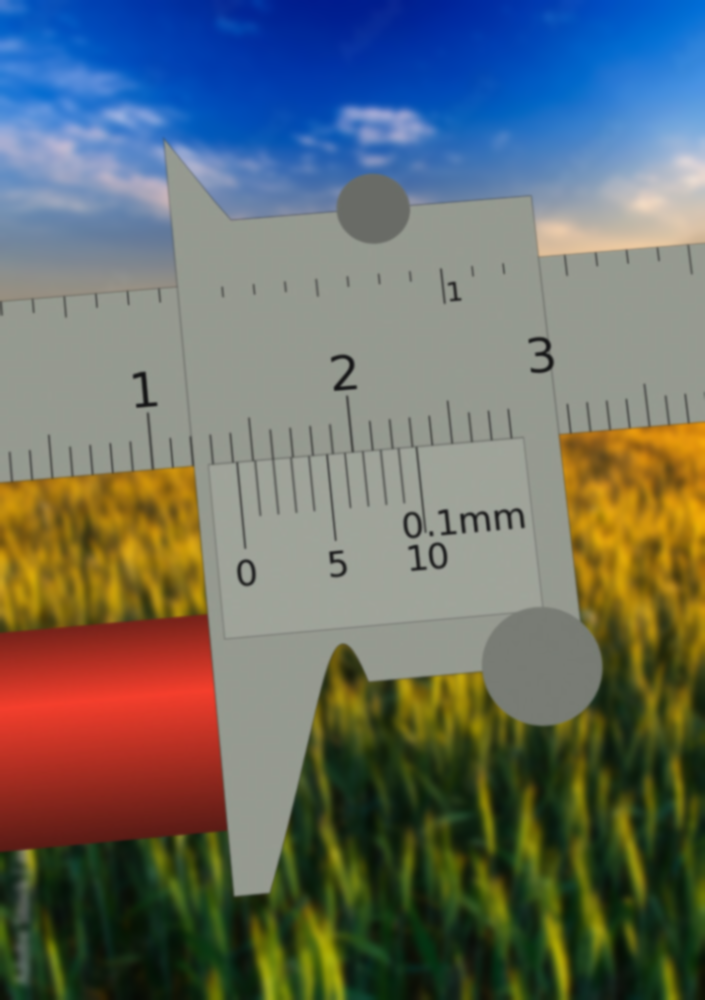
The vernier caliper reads 14.2 mm
